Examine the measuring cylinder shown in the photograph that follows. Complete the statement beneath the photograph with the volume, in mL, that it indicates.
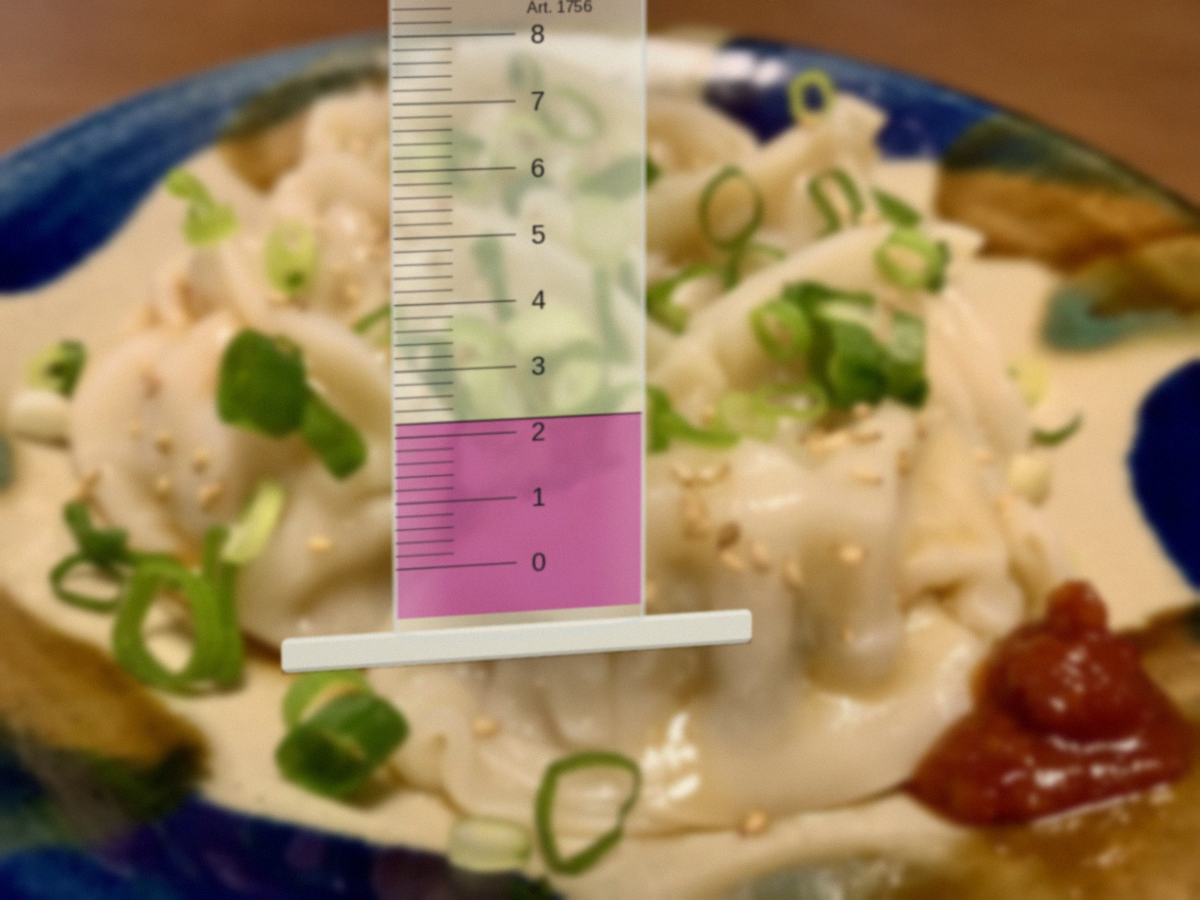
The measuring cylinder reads 2.2 mL
